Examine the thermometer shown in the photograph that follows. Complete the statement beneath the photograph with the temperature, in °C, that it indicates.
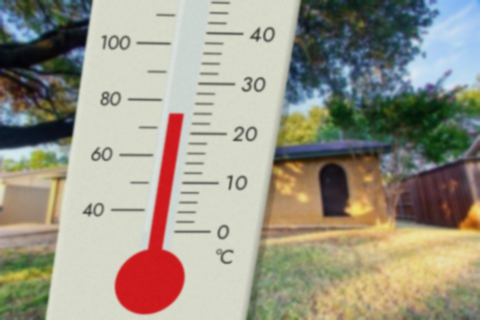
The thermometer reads 24 °C
